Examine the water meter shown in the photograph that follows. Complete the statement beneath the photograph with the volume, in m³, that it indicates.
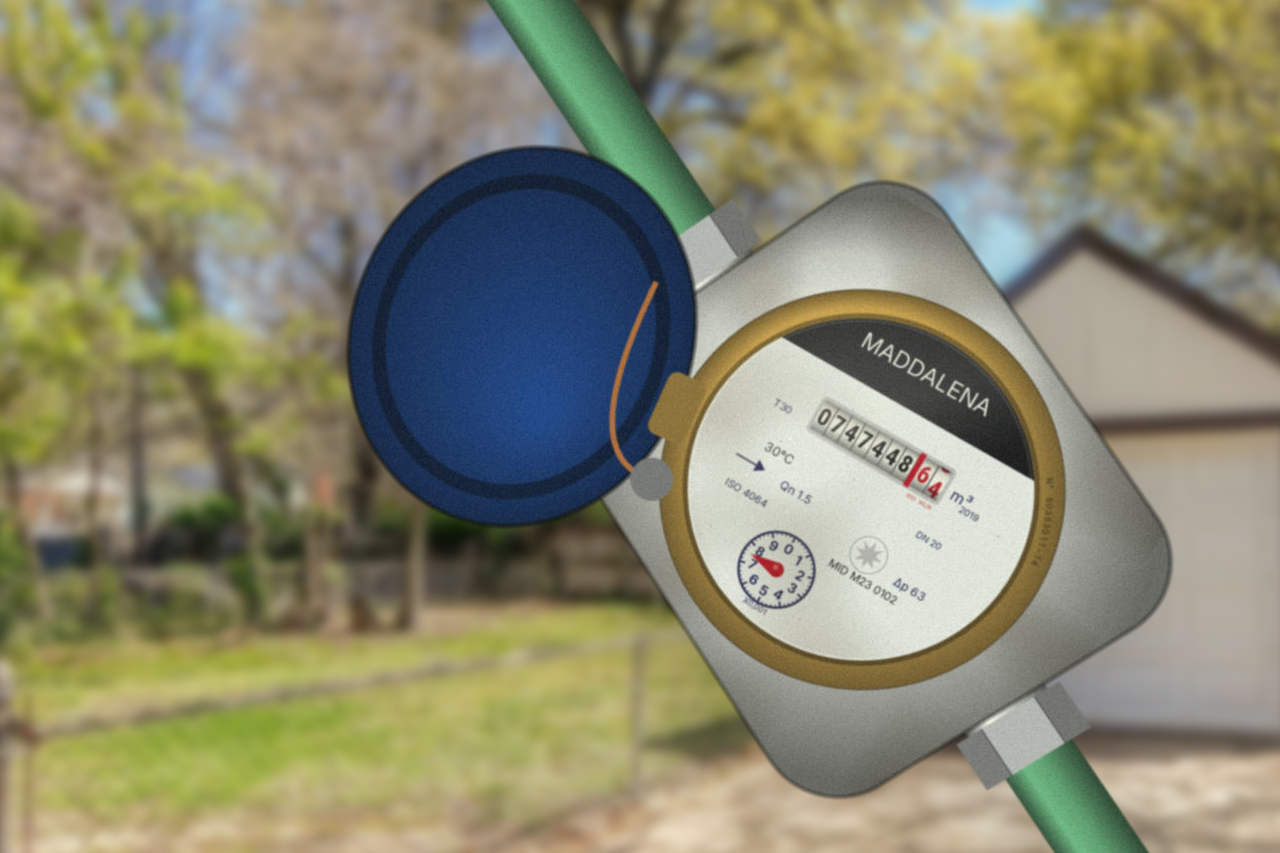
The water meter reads 747448.637 m³
